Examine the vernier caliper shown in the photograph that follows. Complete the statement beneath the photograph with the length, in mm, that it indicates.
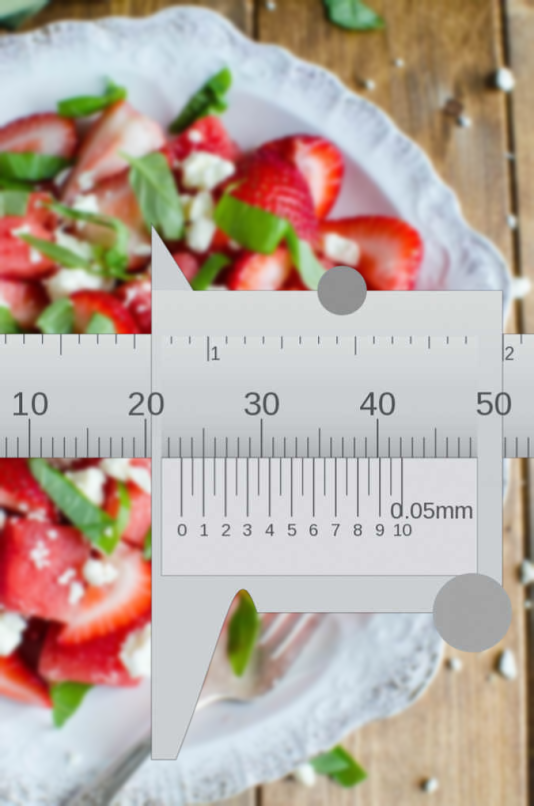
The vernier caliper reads 23.1 mm
